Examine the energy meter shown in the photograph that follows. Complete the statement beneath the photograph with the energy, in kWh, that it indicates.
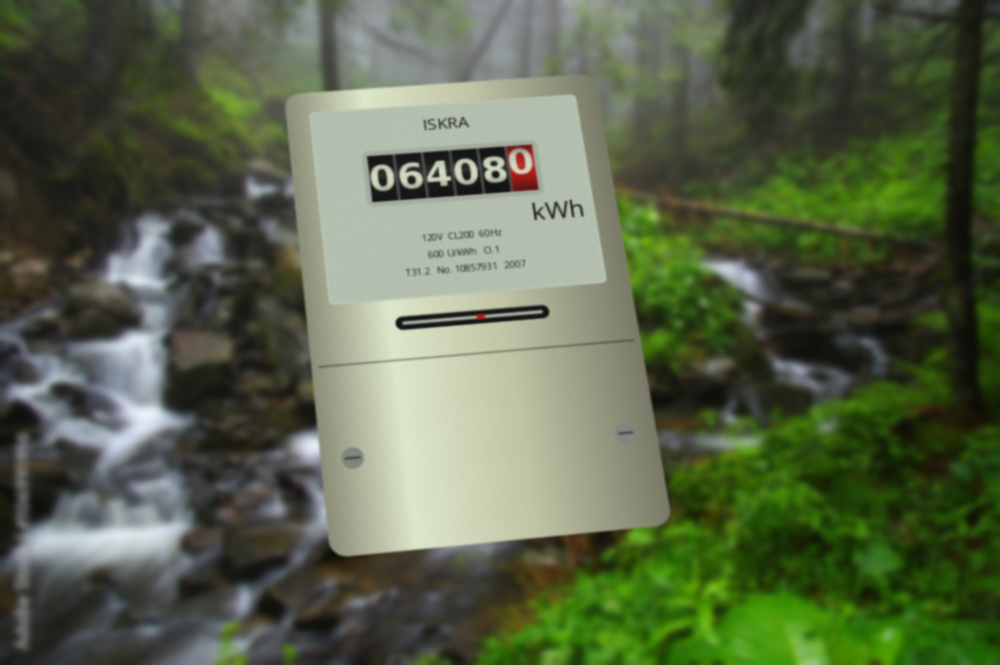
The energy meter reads 6408.0 kWh
